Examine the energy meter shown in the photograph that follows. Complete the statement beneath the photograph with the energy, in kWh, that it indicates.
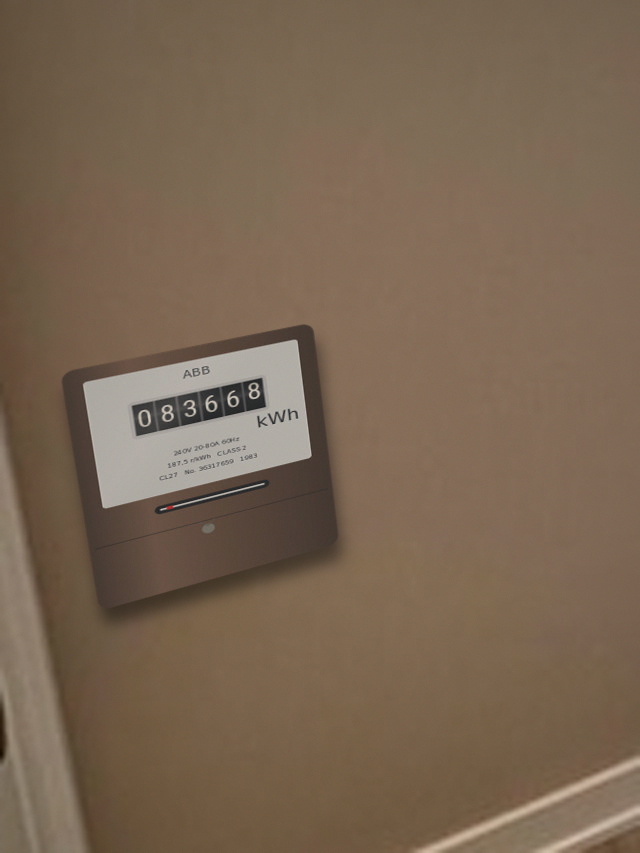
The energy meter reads 83668 kWh
